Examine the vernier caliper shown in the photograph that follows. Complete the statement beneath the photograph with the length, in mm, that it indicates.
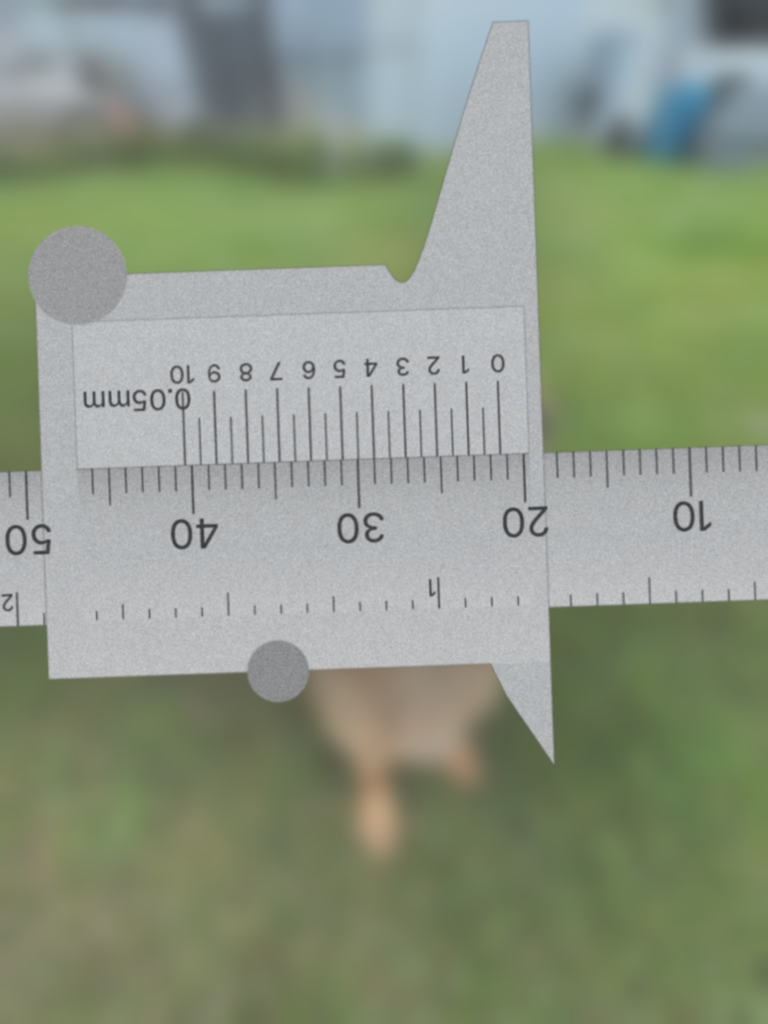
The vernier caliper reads 21.4 mm
